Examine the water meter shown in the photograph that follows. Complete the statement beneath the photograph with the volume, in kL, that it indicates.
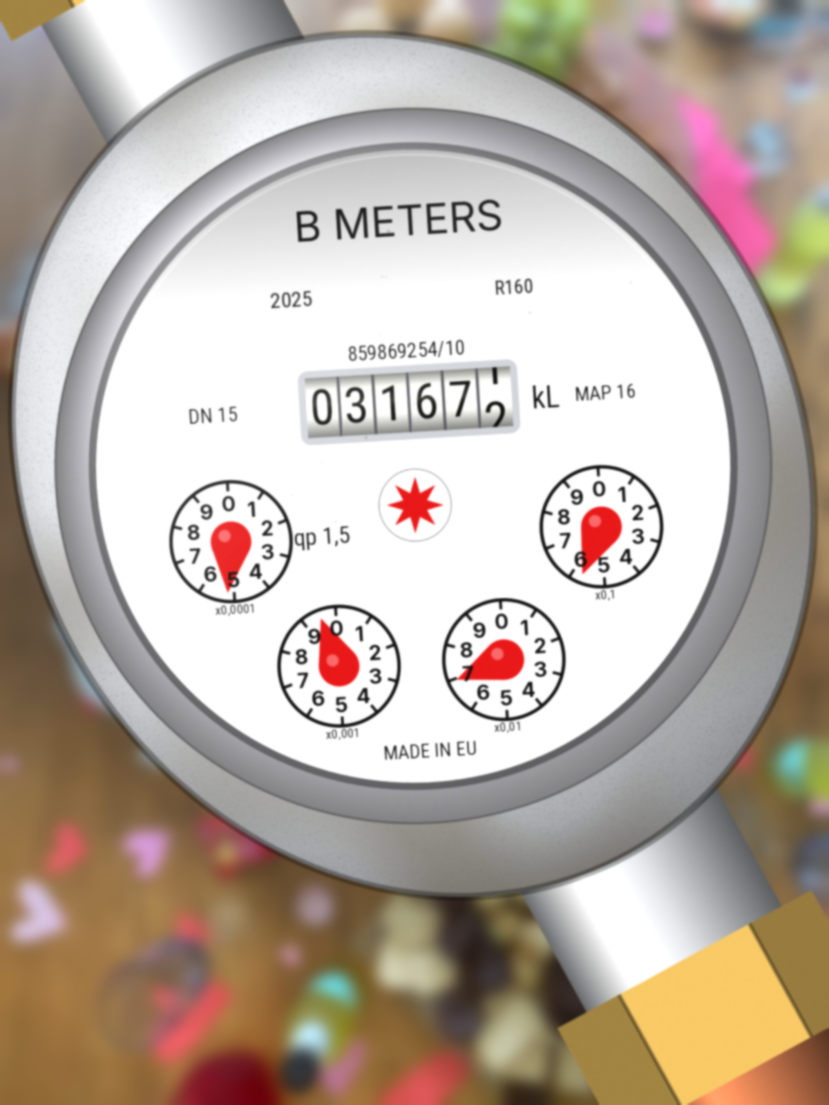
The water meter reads 31671.5695 kL
